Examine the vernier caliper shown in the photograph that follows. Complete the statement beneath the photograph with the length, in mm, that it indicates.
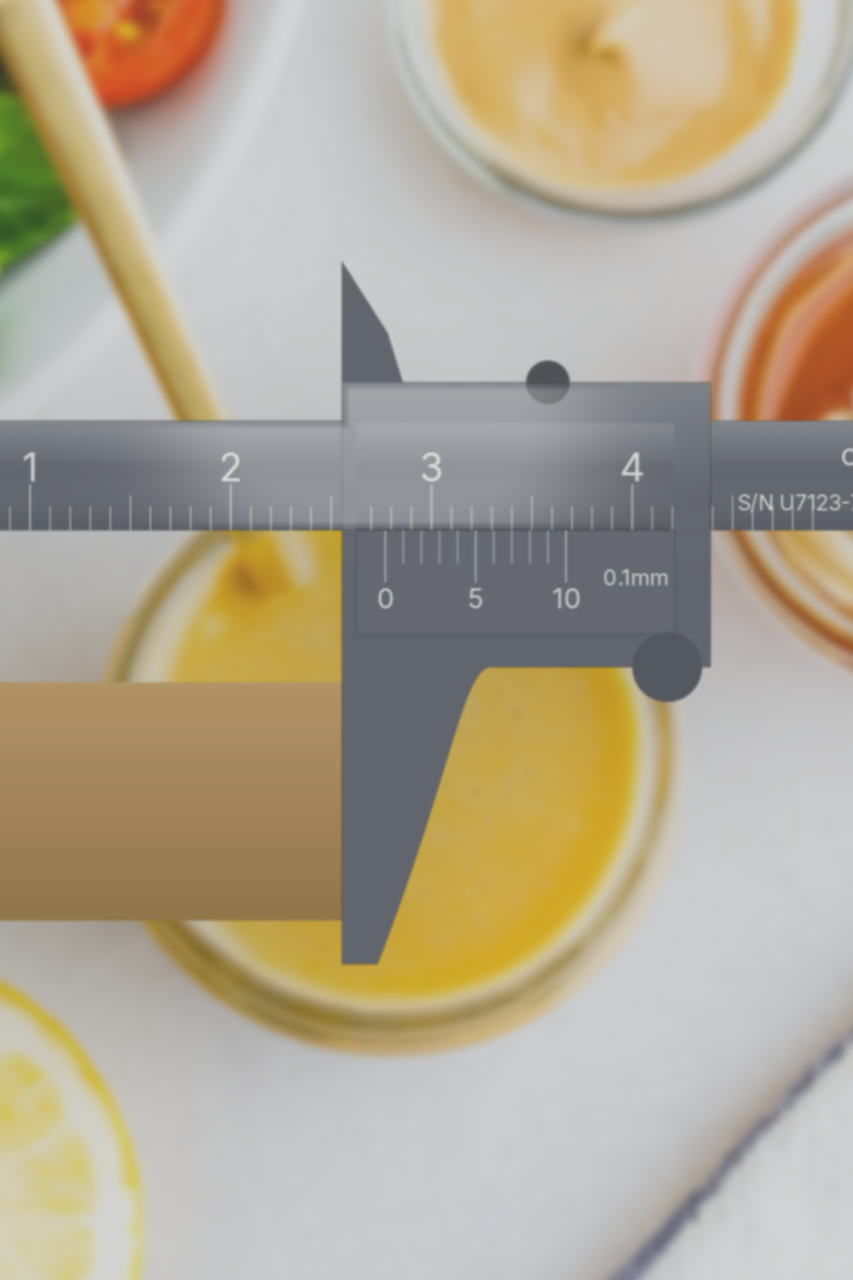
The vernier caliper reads 27.7 mm
